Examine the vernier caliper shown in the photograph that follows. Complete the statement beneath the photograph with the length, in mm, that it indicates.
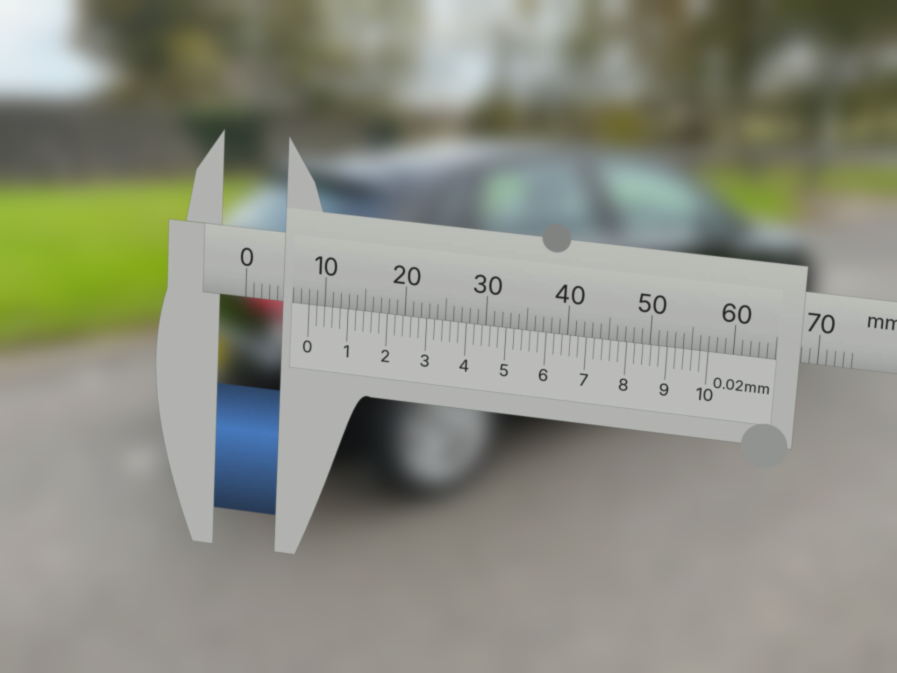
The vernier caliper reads 8.0 mm
